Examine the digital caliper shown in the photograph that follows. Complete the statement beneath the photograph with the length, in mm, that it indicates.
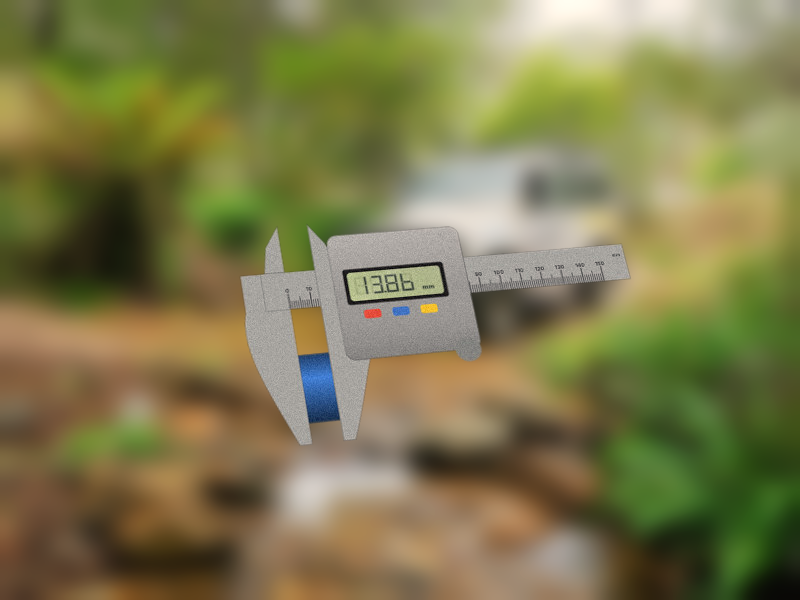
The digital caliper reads 13.86 mm
